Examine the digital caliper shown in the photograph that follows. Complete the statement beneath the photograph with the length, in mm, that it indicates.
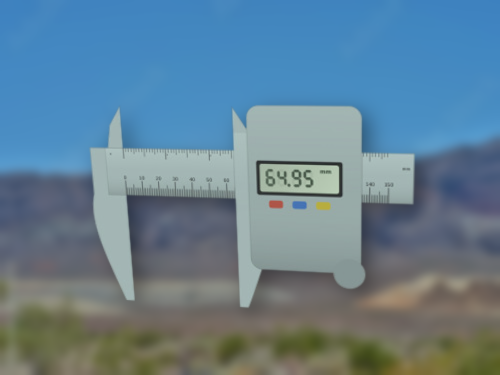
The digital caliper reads 64.95 mm
